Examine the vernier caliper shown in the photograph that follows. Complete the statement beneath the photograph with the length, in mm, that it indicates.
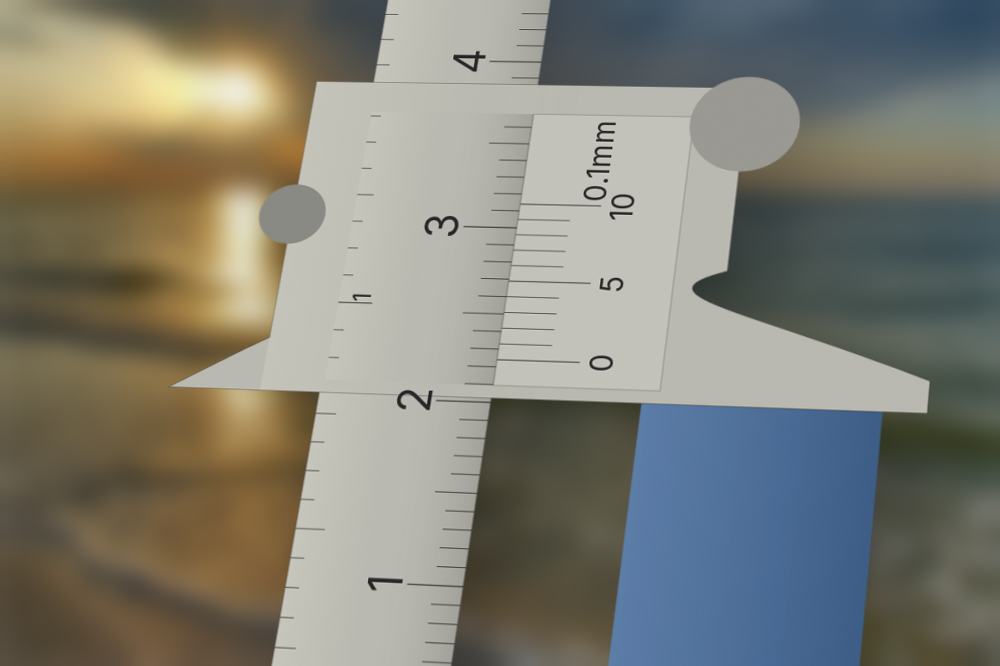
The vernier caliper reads 22.4 mm
